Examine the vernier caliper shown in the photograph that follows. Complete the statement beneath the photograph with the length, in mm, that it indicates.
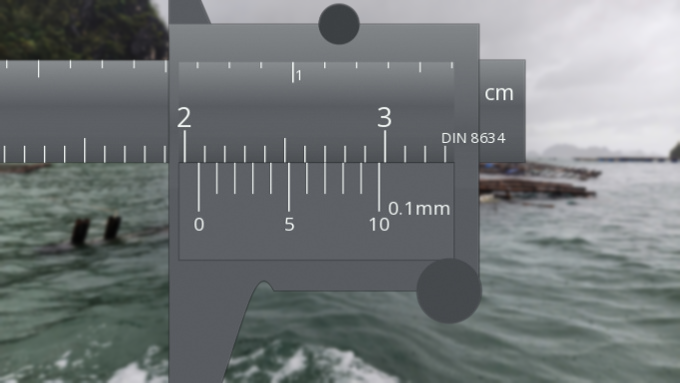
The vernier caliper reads 20.7 mm
